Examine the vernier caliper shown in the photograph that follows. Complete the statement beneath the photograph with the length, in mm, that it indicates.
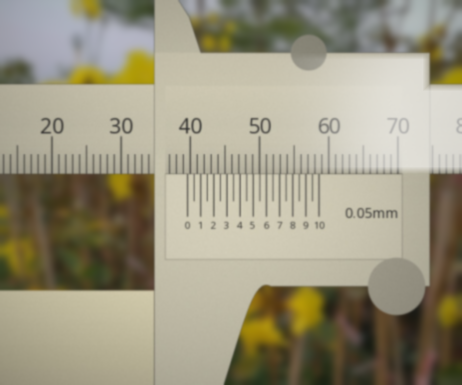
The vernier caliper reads 39.6 mm
